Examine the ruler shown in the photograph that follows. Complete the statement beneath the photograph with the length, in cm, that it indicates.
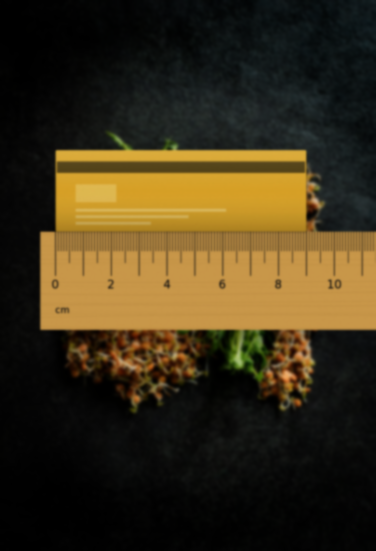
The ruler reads 9 cm
